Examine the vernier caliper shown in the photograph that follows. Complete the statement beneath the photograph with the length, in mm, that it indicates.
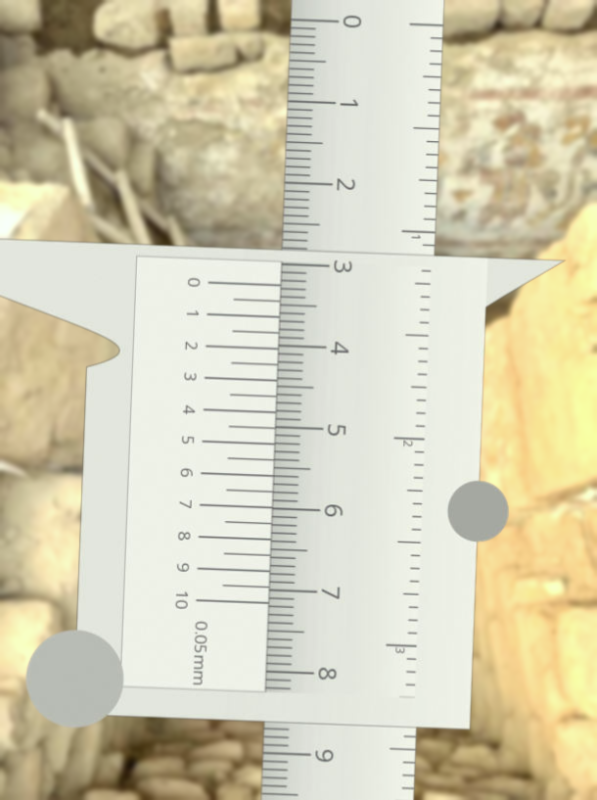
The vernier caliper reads 32.6 mm
